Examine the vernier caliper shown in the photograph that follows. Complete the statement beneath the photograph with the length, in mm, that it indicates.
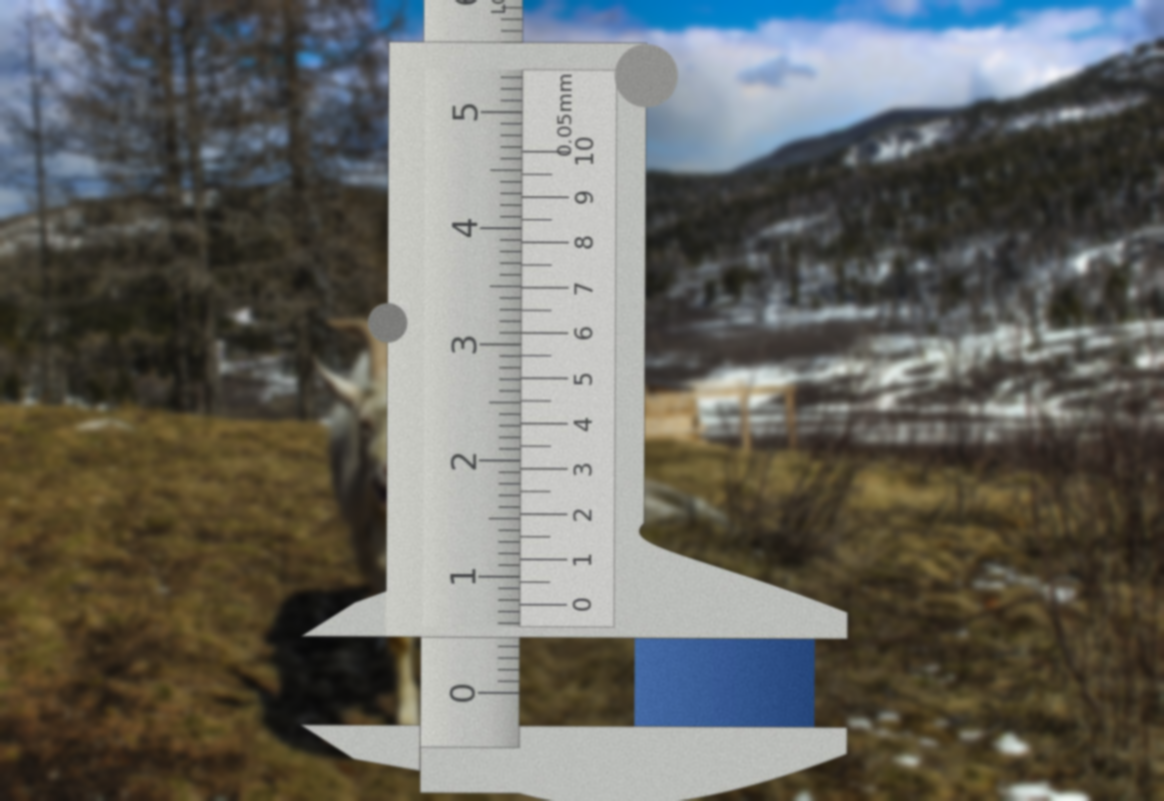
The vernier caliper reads 7.6 mm
